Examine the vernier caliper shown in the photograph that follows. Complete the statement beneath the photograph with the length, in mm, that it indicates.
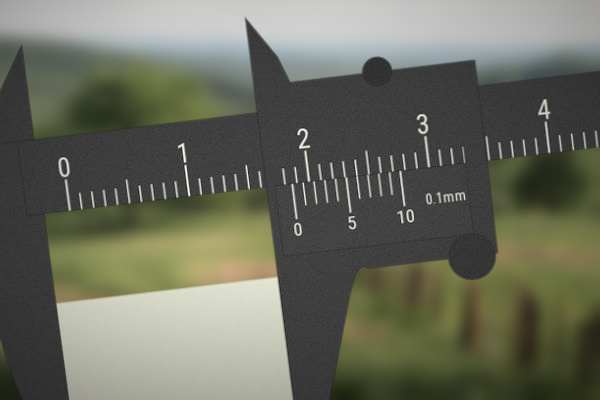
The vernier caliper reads 18.6 mm
